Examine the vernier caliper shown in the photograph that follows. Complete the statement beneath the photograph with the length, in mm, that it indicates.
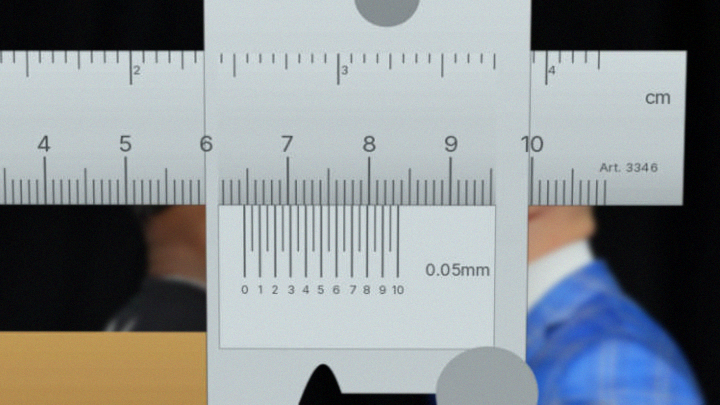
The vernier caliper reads 64.6 mm
